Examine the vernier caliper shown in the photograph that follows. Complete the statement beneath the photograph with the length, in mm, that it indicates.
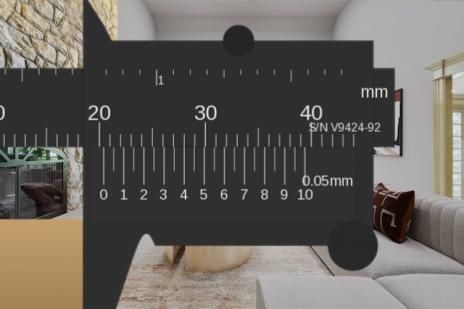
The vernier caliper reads 20.4 mm
